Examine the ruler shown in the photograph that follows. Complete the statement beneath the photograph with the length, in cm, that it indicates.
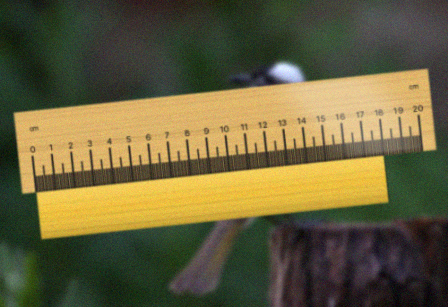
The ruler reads 18 cm
